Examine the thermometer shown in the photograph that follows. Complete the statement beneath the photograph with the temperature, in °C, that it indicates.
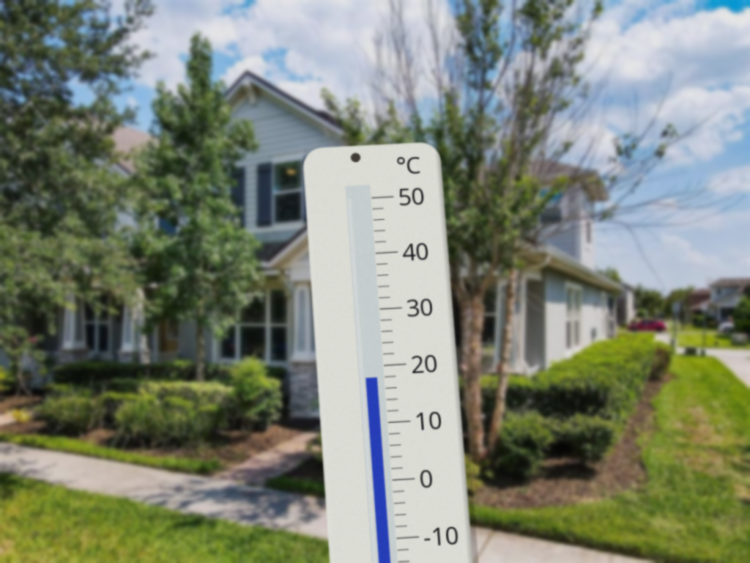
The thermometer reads 18 °C
